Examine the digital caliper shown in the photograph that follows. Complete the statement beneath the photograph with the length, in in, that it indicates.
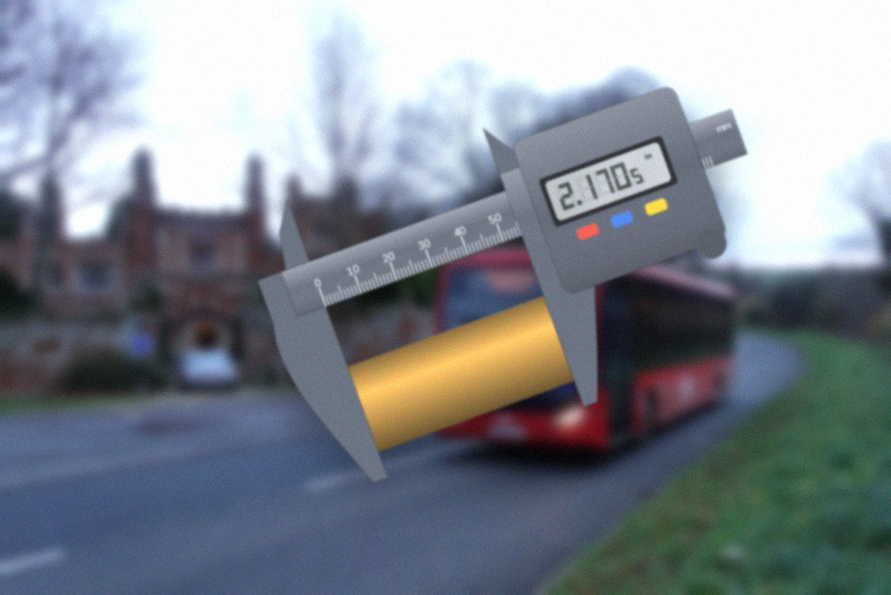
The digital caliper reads 2.1705 in
